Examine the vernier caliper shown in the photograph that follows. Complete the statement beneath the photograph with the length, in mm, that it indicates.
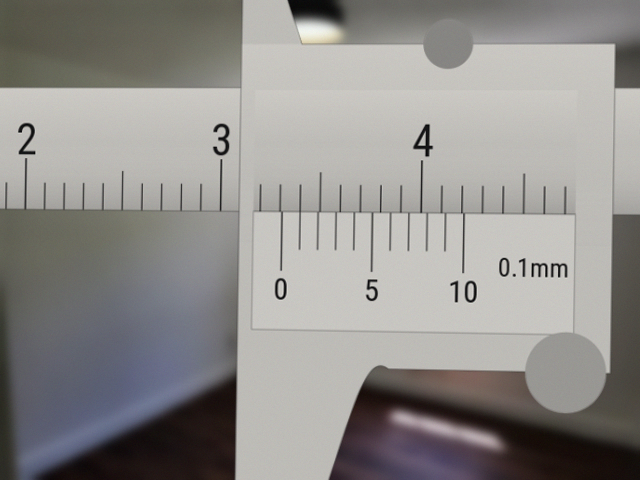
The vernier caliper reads 33.1 mm
